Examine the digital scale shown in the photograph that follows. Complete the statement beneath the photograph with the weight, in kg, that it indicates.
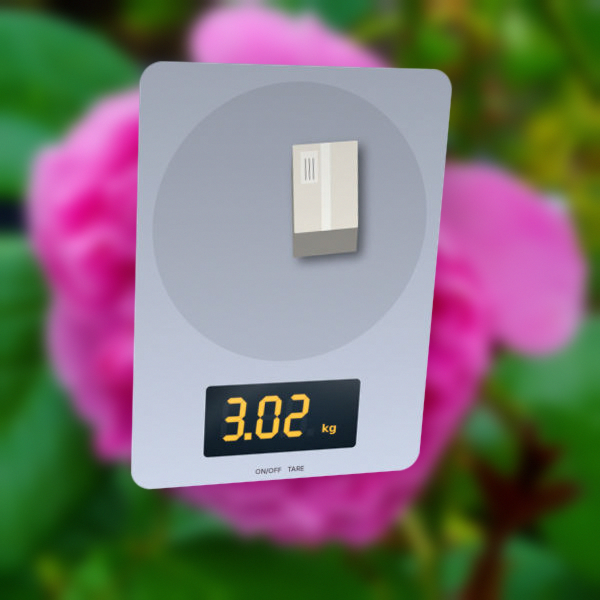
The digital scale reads 3.02 kg
